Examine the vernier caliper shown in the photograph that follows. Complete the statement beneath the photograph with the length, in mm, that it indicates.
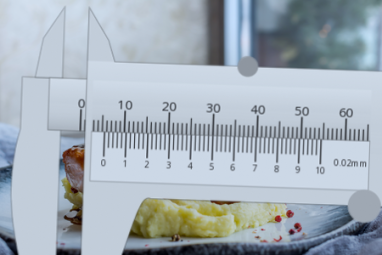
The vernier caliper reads 5.5 mm
